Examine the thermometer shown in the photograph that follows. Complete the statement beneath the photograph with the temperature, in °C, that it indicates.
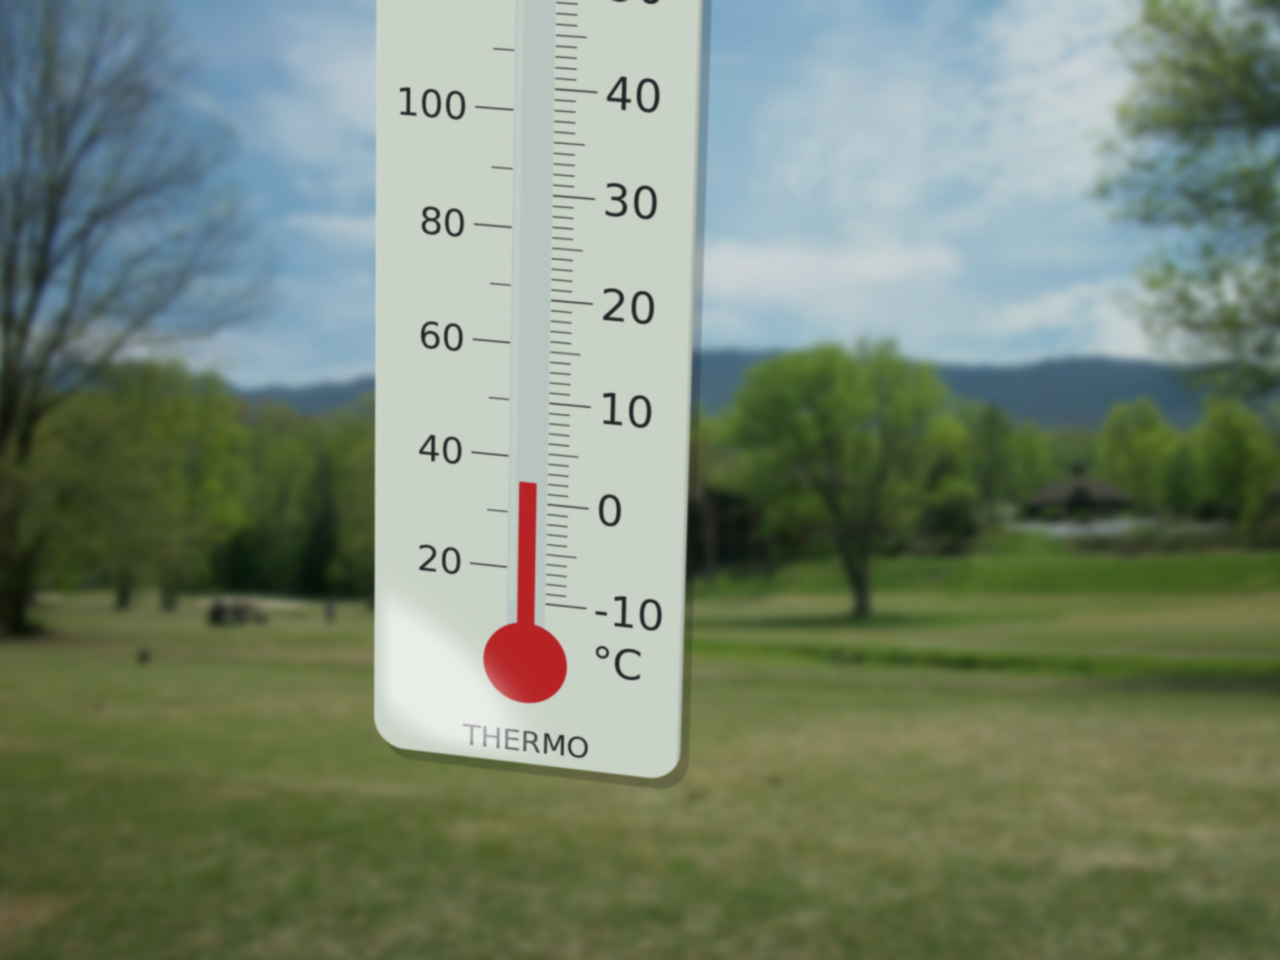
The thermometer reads 2 °C
